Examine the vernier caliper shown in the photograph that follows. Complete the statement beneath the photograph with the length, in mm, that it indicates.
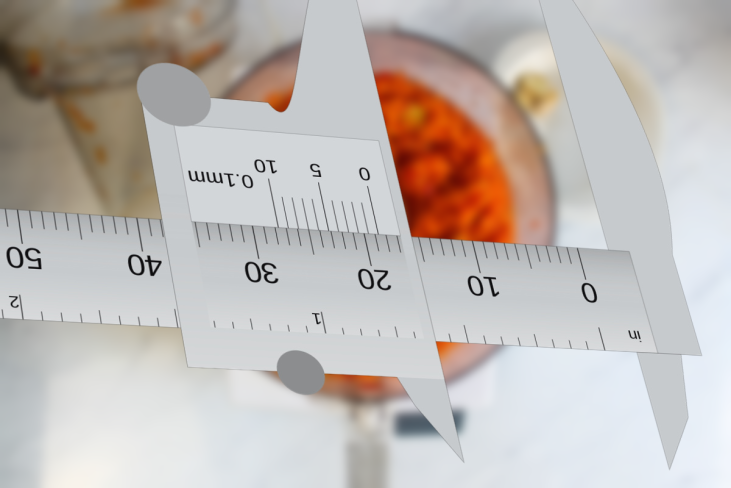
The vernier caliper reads 18.7 mm
